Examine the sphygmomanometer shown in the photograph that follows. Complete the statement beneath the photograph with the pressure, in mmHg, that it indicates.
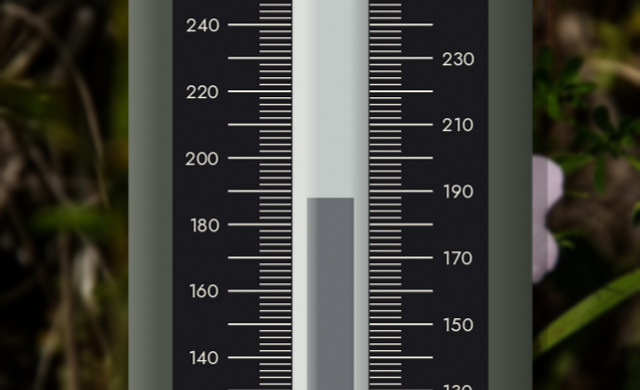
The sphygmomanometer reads 188 mmHg
